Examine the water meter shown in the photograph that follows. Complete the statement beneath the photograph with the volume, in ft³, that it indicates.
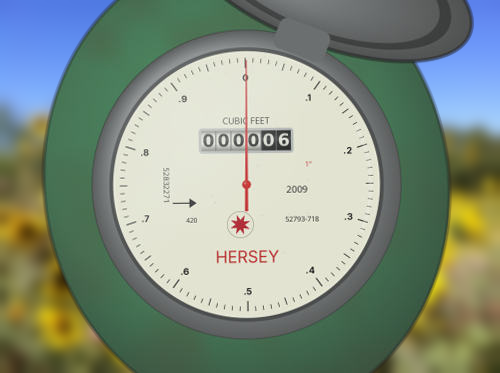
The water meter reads 6.00 ft³
